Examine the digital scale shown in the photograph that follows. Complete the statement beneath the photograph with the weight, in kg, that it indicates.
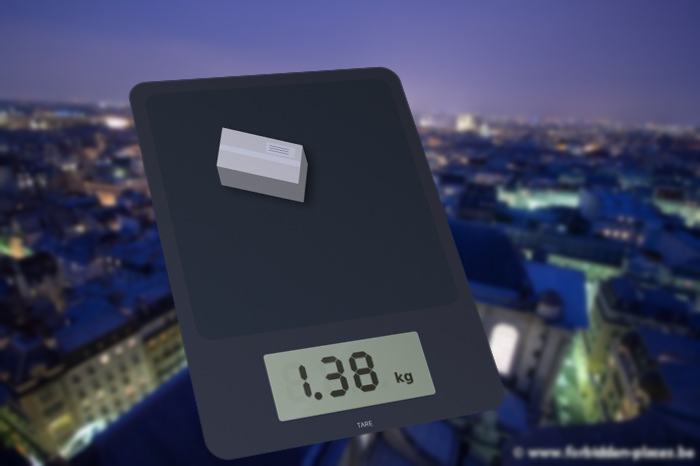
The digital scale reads 1.38 kg
